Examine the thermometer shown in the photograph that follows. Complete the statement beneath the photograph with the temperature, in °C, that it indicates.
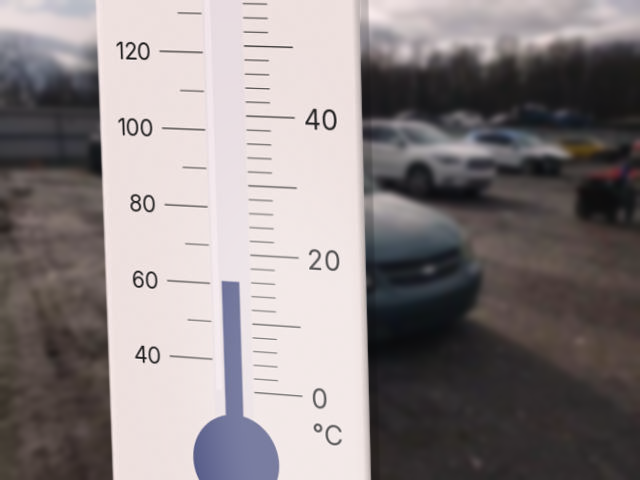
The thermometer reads 16 °C
